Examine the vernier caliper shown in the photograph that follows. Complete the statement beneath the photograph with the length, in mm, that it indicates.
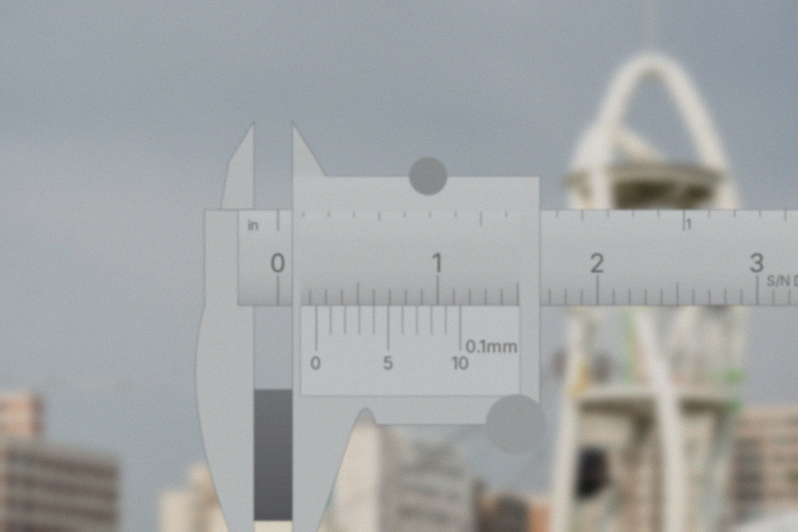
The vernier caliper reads 2.4 mm
